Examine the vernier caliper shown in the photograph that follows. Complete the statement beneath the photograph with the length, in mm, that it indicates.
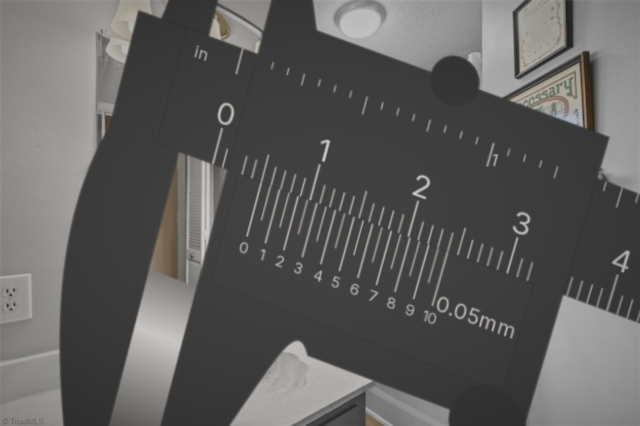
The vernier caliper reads 5.0 mm
